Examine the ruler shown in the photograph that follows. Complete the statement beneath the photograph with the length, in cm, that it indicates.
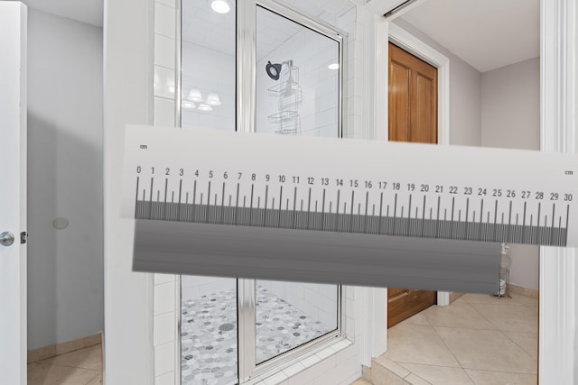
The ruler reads 25.5 cm
